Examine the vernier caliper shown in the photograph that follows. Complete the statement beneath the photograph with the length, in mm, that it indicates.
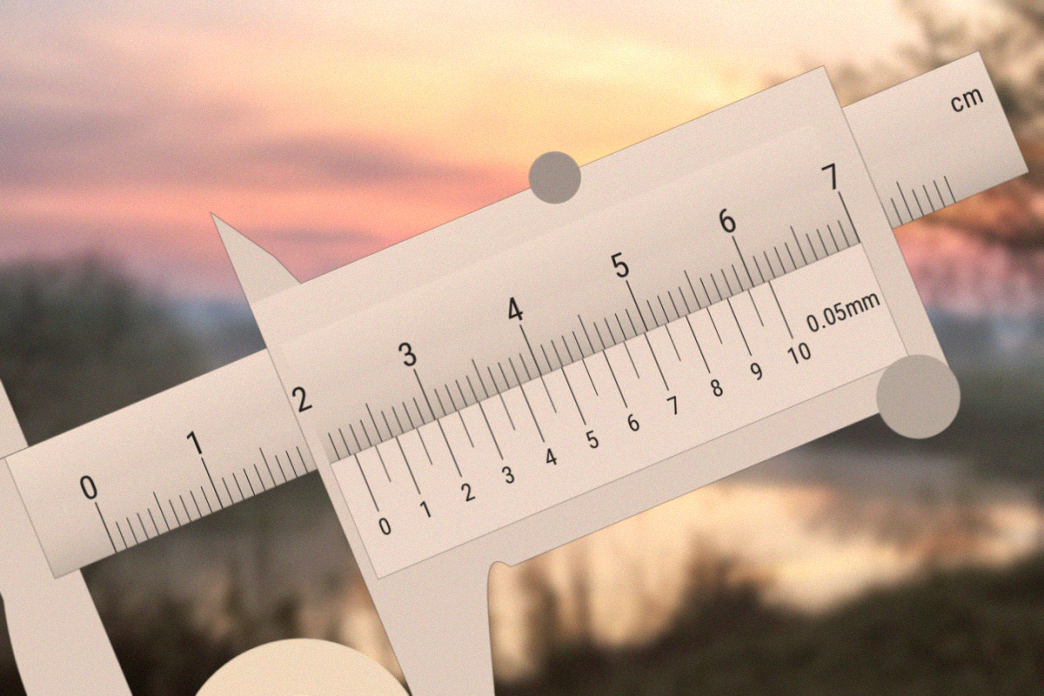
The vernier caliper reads 22.4 mm
